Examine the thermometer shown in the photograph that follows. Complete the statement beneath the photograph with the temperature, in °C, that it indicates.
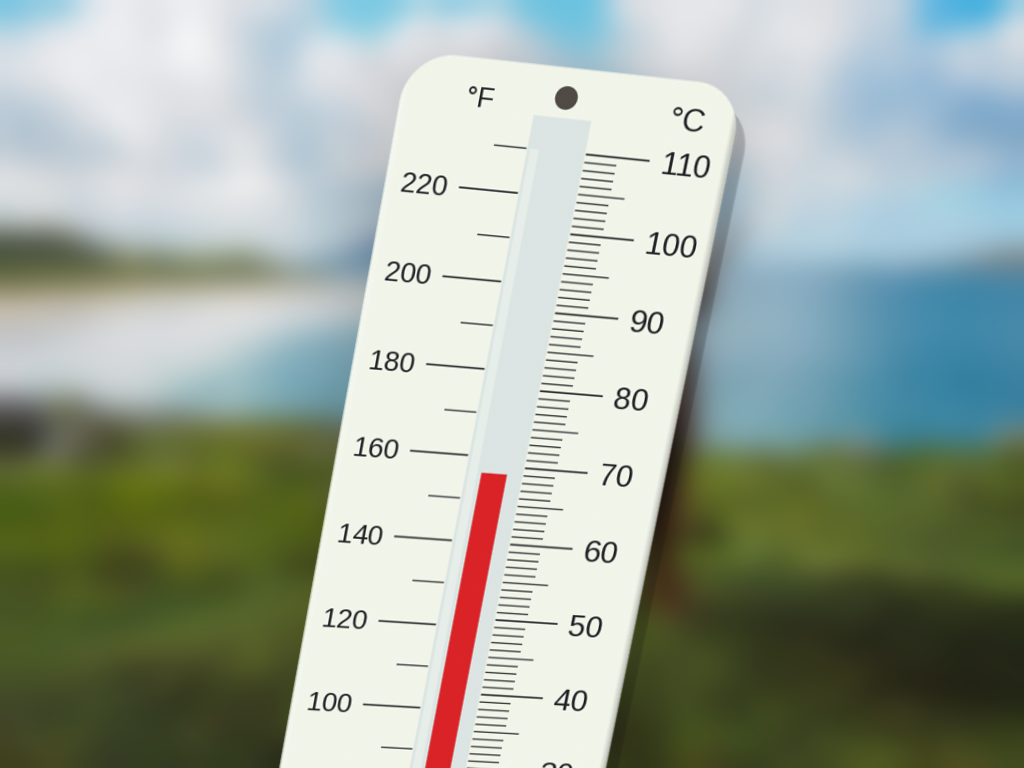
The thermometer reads 69 °C
